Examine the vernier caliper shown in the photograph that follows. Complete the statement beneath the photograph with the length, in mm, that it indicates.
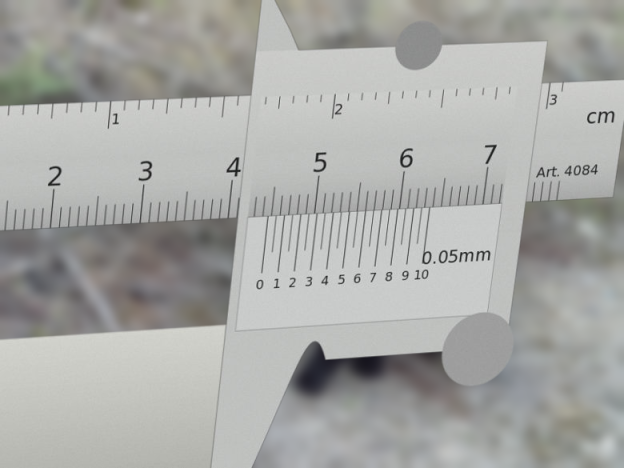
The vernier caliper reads 44.6 mm
